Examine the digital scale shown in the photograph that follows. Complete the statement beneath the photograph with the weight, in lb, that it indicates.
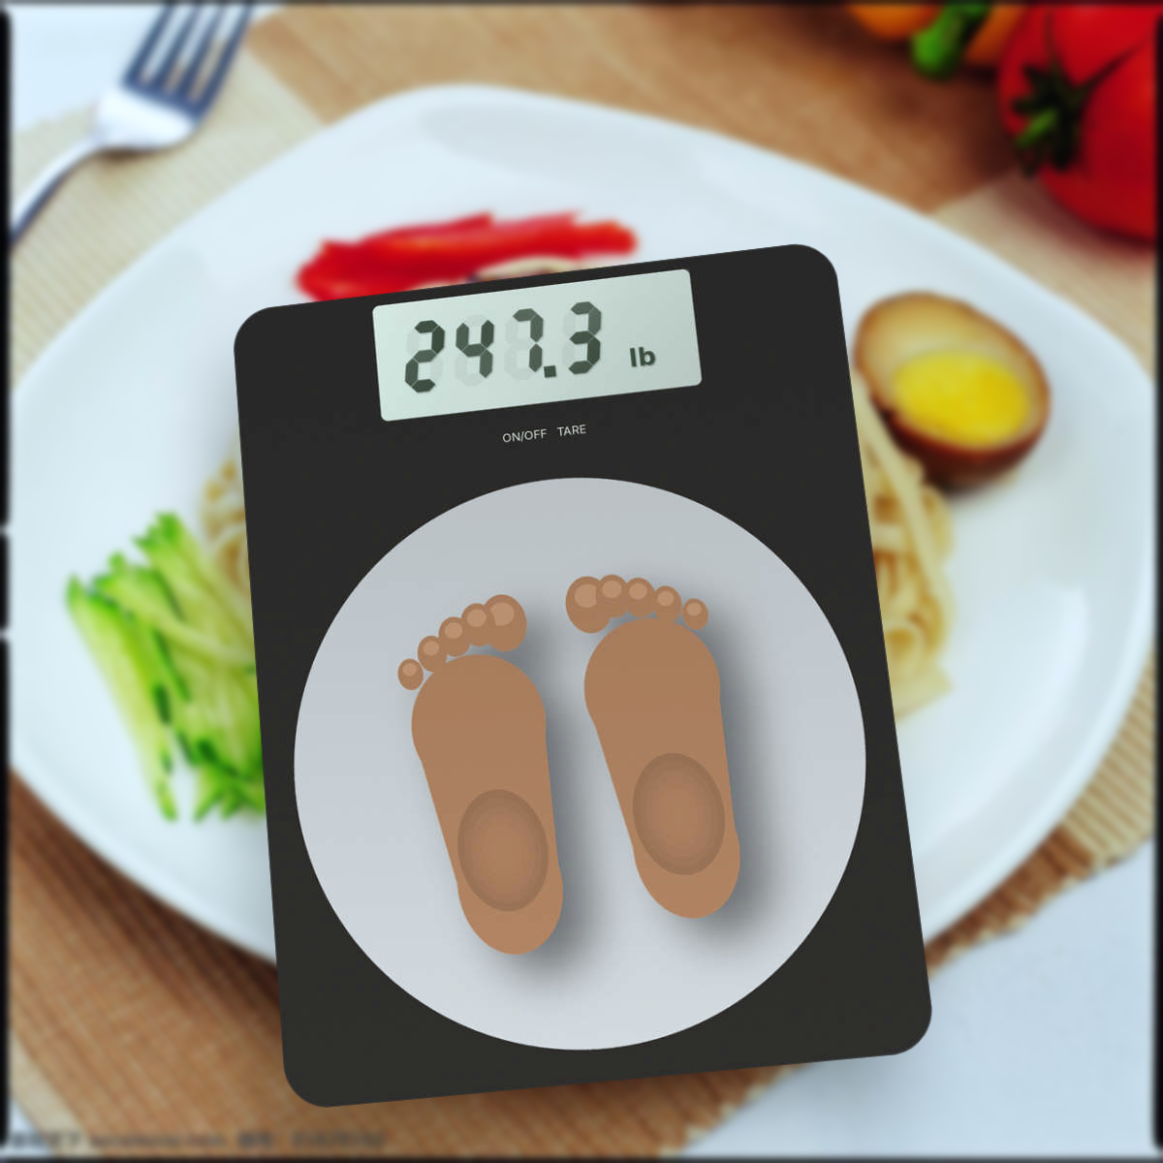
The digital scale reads 247.3 lb
